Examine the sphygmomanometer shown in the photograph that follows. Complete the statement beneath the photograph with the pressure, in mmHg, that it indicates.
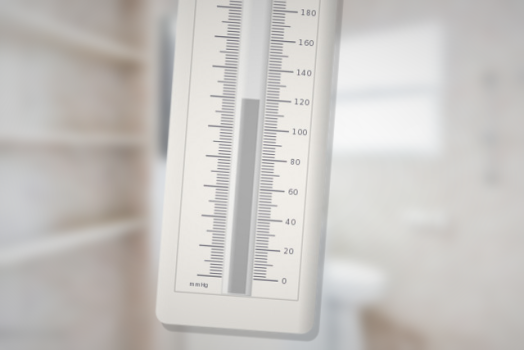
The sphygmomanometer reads 120 mmHg
